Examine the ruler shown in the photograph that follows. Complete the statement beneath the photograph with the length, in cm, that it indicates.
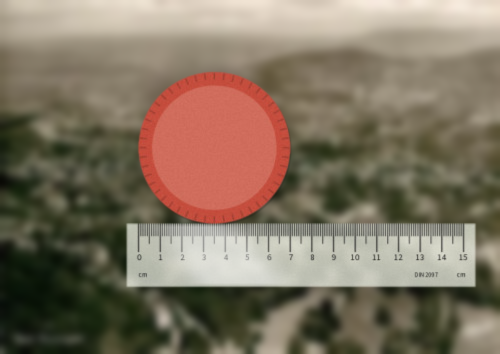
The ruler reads 7 cm
